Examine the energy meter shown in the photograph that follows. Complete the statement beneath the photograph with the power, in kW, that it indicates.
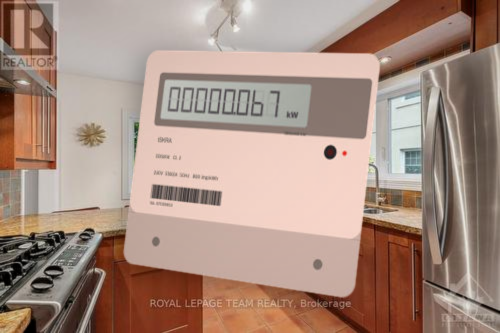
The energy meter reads 0.067 kW
